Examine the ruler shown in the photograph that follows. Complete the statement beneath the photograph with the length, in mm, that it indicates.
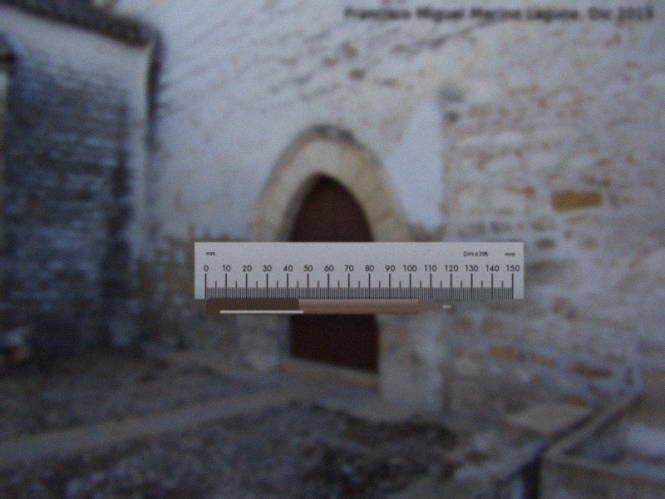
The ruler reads 120 mm
